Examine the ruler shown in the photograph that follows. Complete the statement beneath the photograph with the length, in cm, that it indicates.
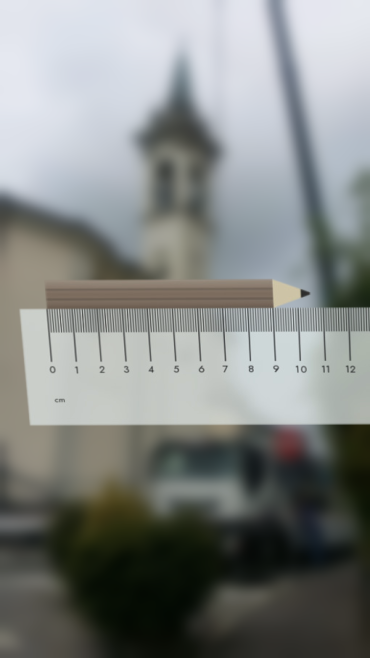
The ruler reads 10.5 cm
